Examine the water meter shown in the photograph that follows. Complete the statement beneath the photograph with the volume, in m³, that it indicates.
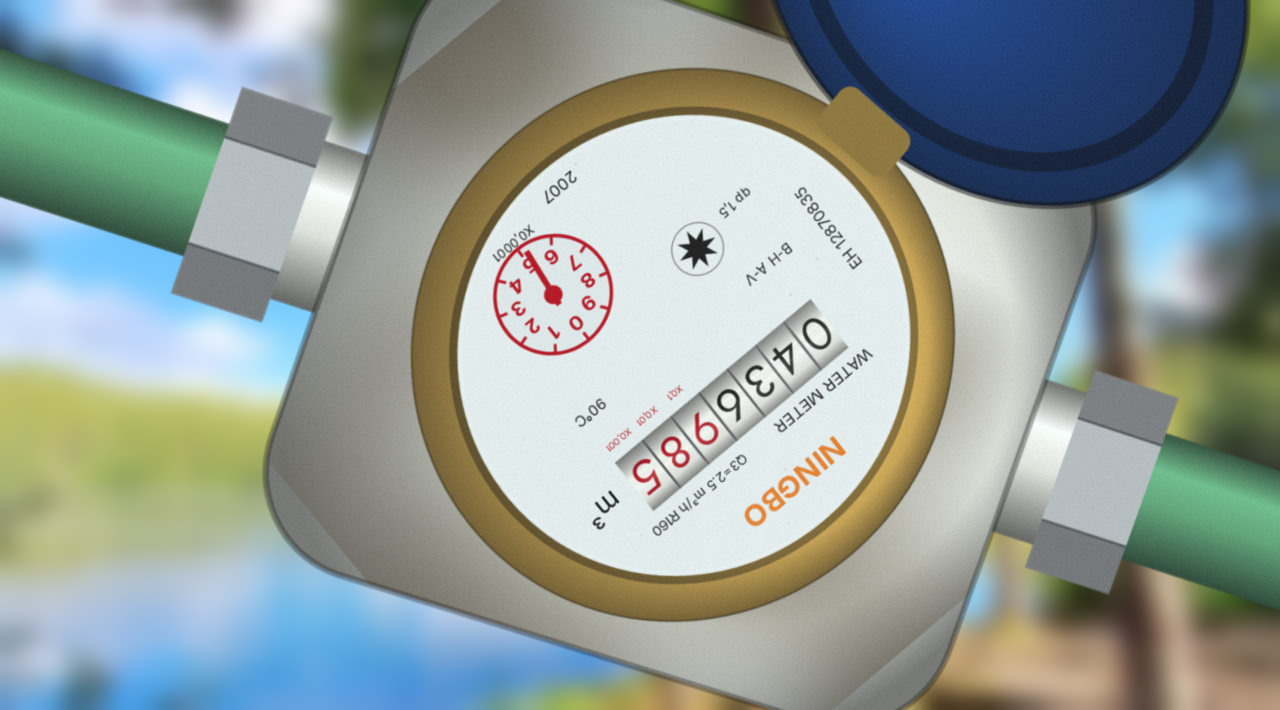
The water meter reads 436.9855 m³
